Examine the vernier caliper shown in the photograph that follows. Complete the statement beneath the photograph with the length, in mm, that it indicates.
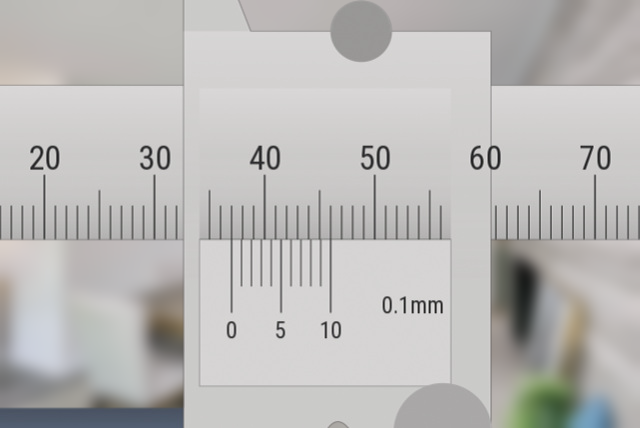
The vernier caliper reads 37.0 mm
